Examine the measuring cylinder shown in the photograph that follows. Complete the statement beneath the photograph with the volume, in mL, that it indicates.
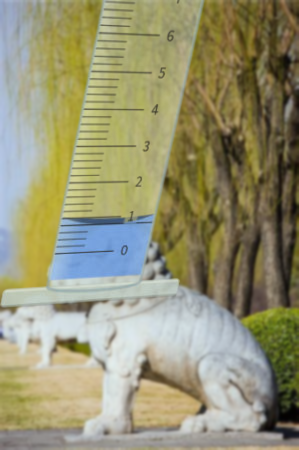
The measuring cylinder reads 0.8 mL
